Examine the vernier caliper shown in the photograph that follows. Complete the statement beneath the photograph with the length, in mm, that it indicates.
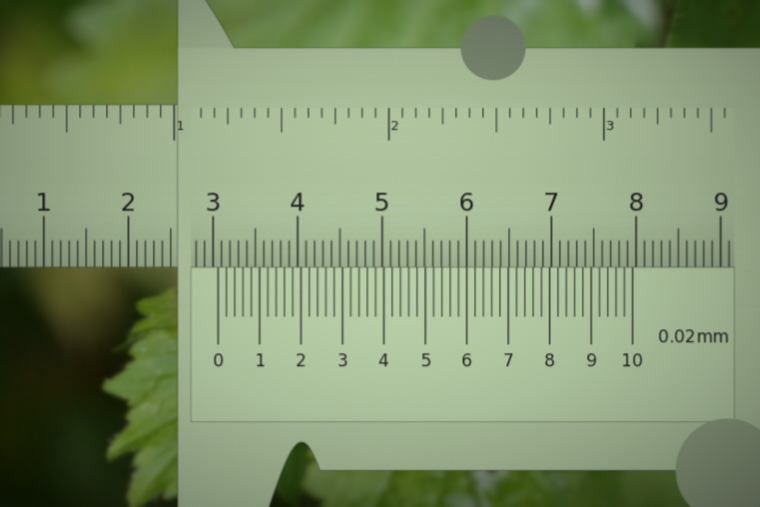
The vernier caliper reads 30.6 mm
